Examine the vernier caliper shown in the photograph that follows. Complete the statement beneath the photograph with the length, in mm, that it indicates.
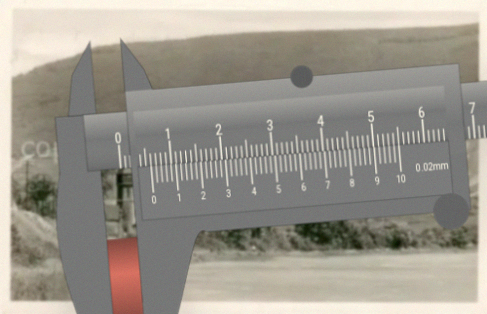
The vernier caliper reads 6.0 mm
